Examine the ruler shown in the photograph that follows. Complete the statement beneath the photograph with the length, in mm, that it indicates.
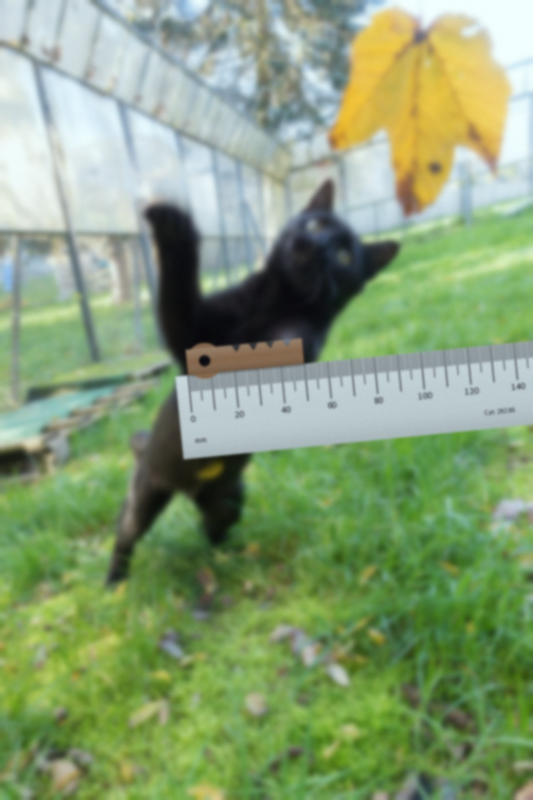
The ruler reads 50 mm
